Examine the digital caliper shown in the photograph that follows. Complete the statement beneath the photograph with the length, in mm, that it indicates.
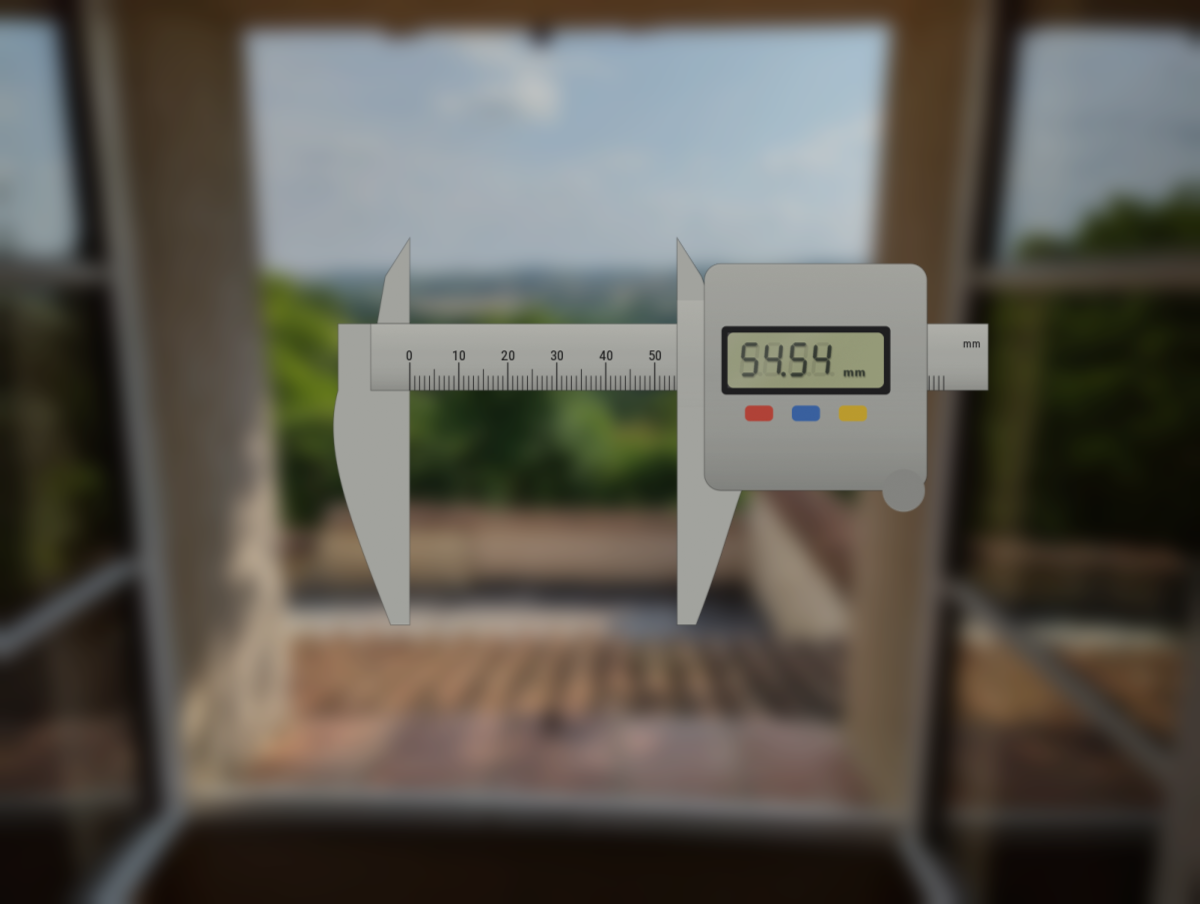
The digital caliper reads 54.54 mm
